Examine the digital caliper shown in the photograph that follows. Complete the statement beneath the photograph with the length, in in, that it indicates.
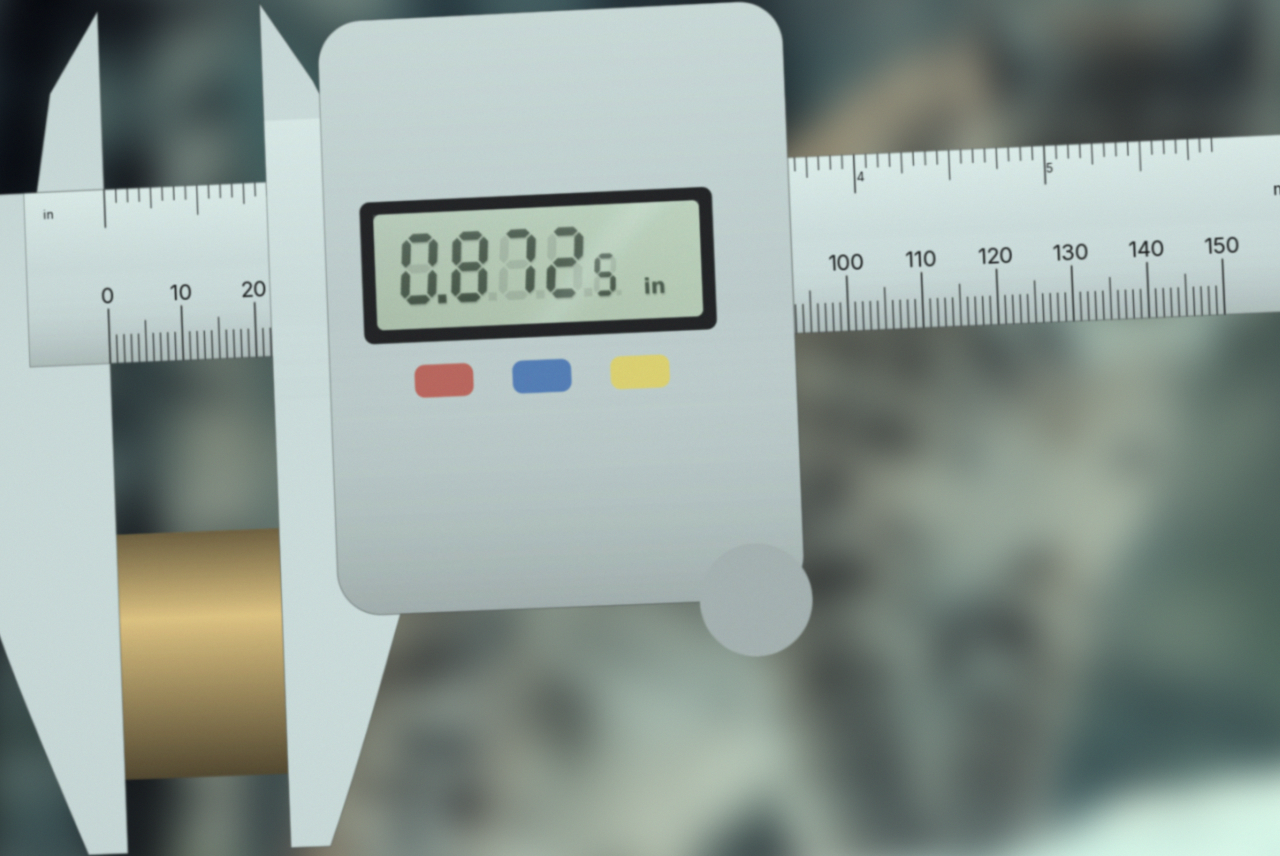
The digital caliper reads 0.8725 in
